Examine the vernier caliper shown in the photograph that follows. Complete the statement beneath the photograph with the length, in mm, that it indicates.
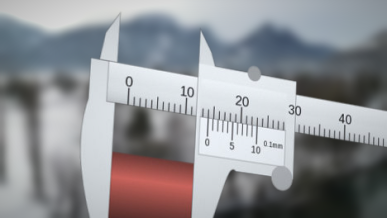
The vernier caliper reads 14.0 mm
